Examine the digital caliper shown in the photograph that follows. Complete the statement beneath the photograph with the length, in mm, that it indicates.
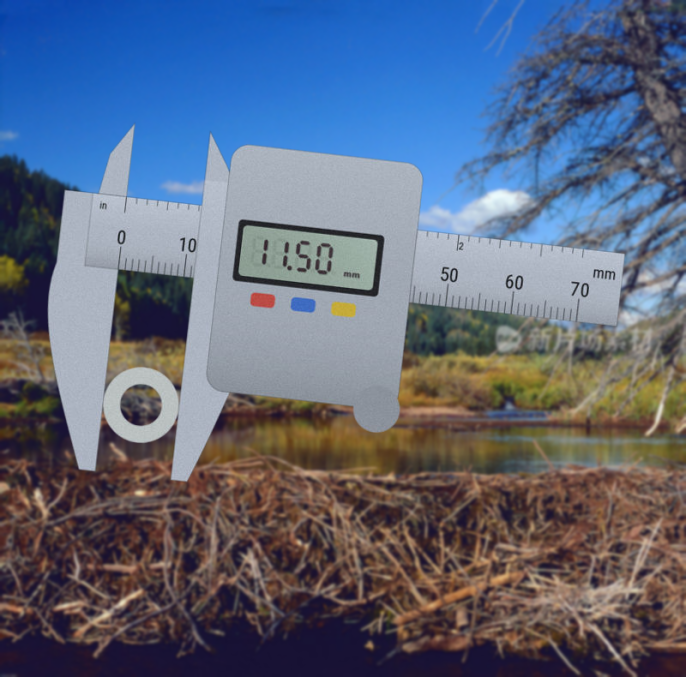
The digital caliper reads 11.50 mm
